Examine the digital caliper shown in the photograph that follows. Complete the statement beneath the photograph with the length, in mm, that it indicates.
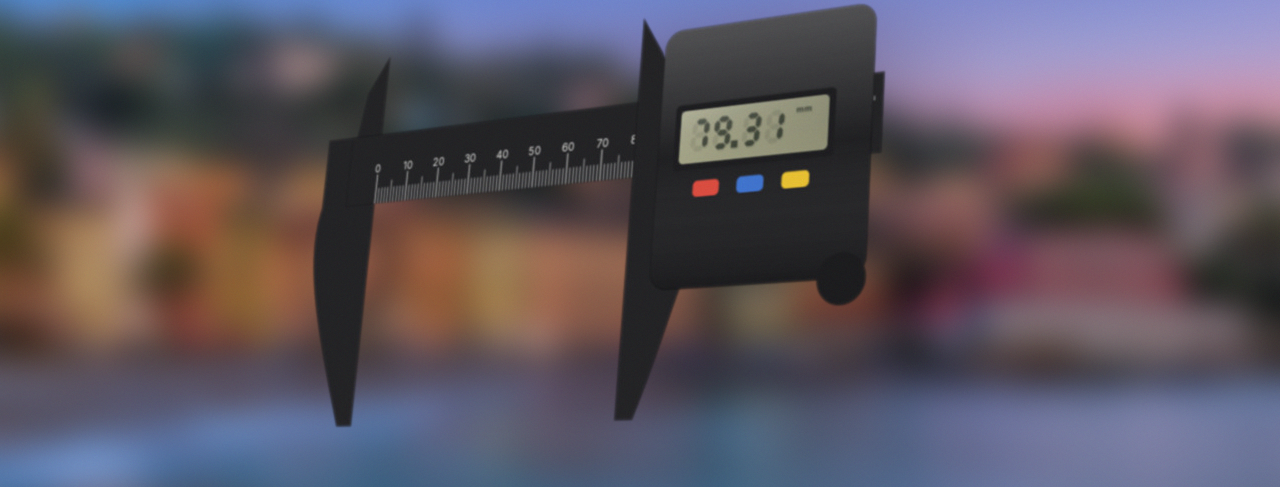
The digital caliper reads 79.31 mm
